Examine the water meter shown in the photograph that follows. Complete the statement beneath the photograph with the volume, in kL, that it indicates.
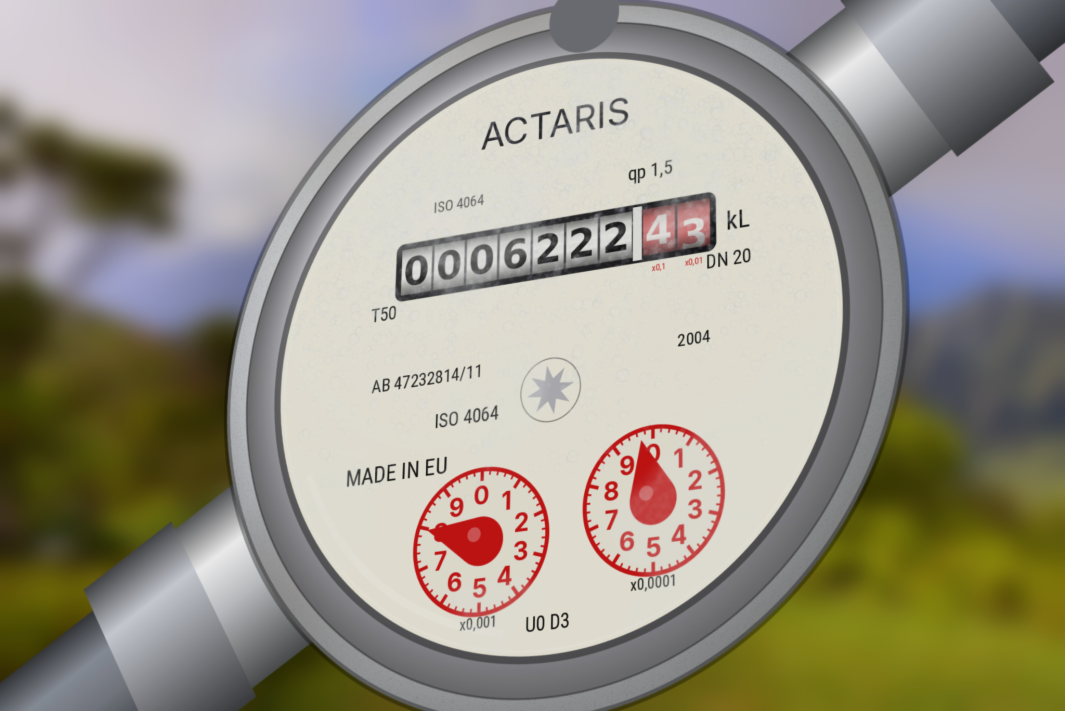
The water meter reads 6222.4279 kL
